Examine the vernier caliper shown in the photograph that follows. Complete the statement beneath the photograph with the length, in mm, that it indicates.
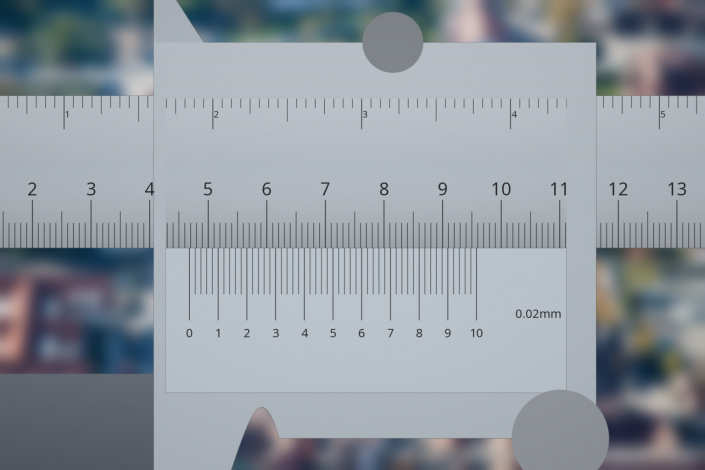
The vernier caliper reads 46.8 mm
